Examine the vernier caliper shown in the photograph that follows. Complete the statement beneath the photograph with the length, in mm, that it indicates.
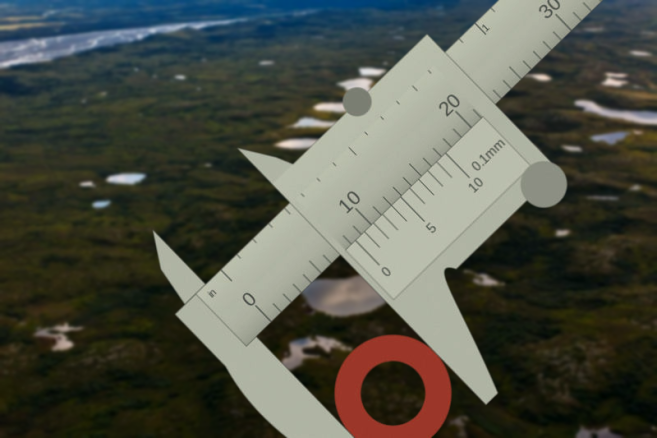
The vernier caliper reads 8.4 mm
